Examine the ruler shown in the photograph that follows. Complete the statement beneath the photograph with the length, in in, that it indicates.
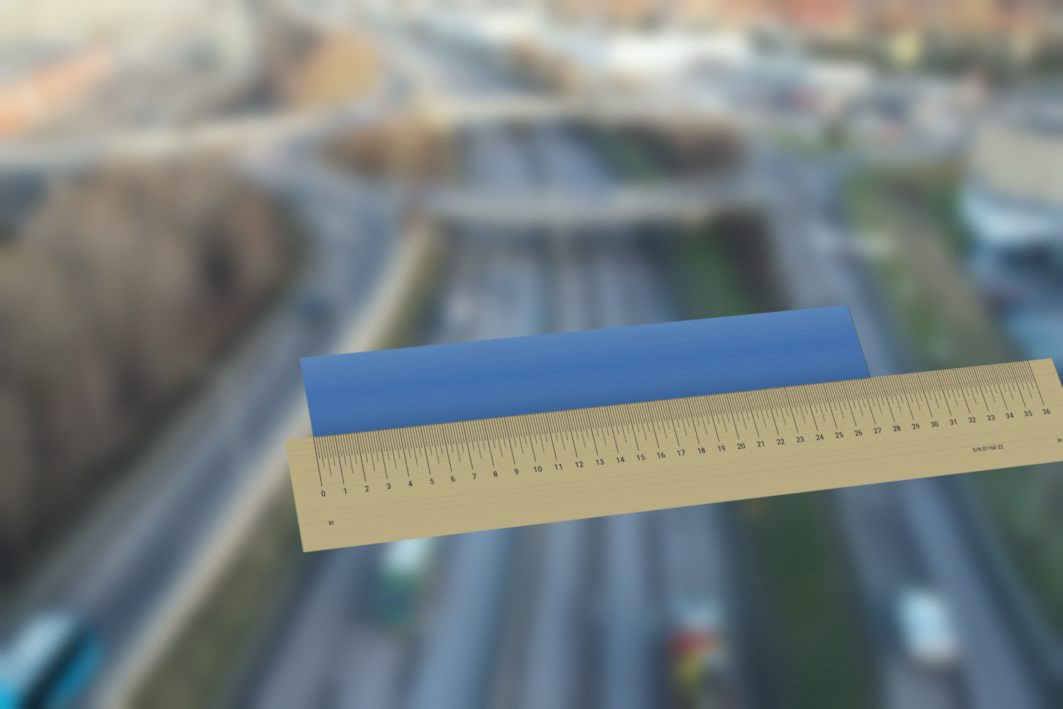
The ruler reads 27.5 in
